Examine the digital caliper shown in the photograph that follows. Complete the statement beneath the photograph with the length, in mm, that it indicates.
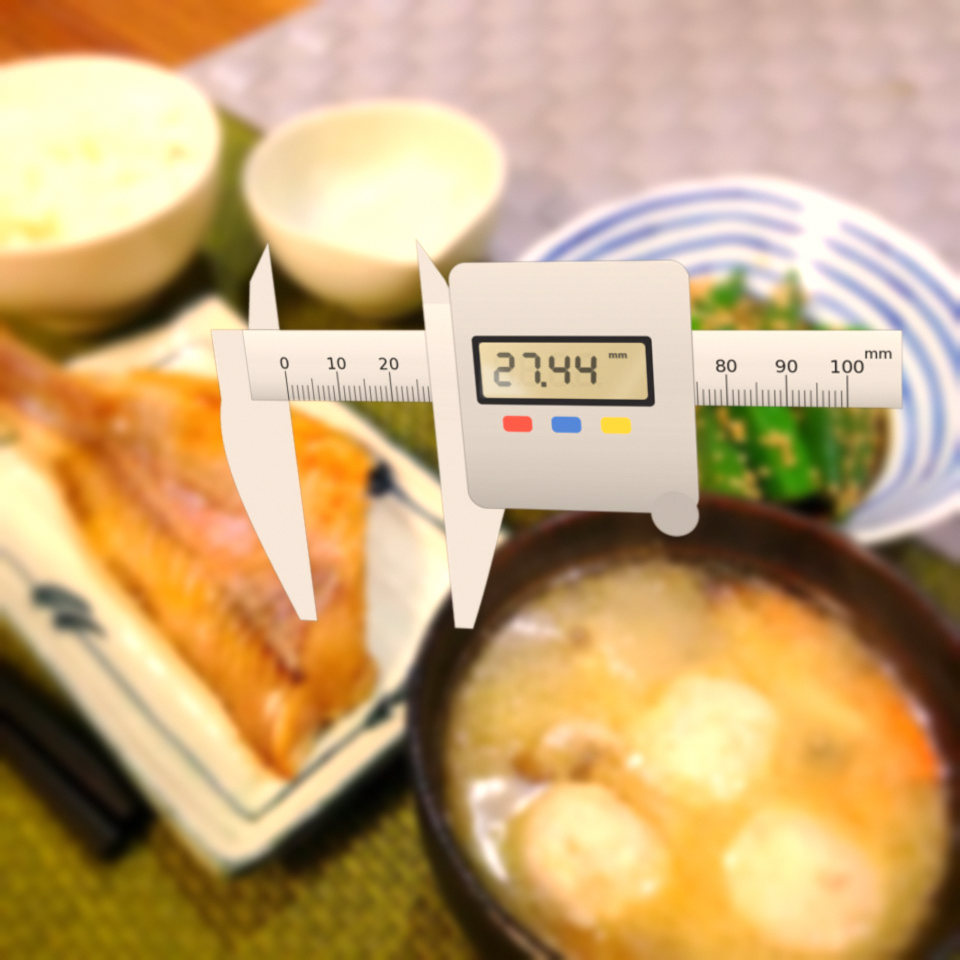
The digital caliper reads 27.44 mm
